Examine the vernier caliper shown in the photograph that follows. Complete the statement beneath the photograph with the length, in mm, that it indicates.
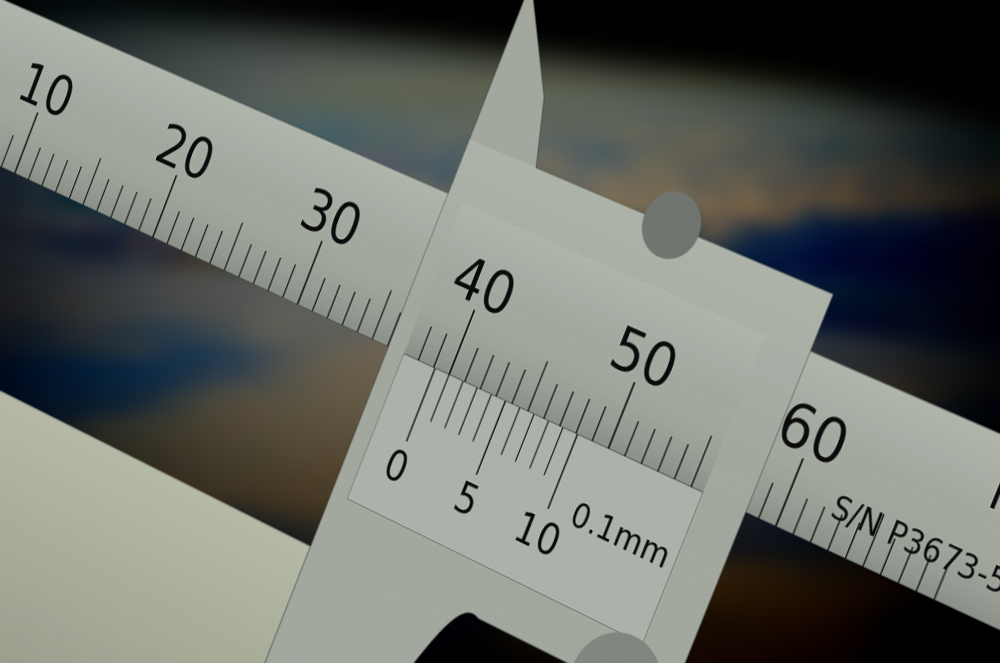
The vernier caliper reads 39.1 mm
